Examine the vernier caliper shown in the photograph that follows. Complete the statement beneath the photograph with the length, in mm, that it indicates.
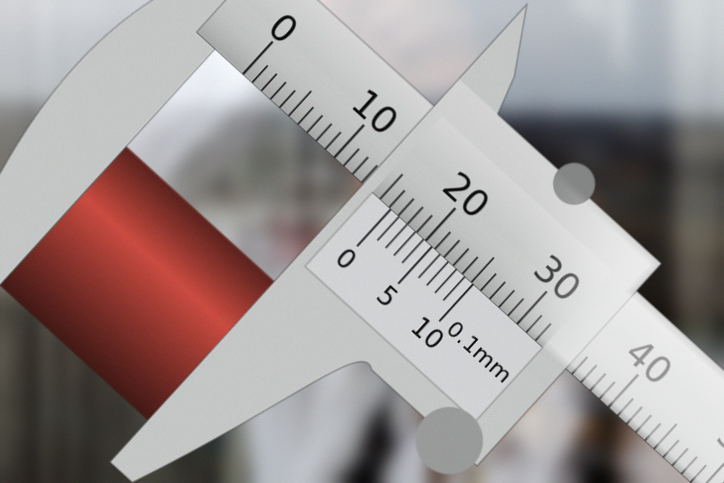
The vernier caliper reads 16.2 mm
